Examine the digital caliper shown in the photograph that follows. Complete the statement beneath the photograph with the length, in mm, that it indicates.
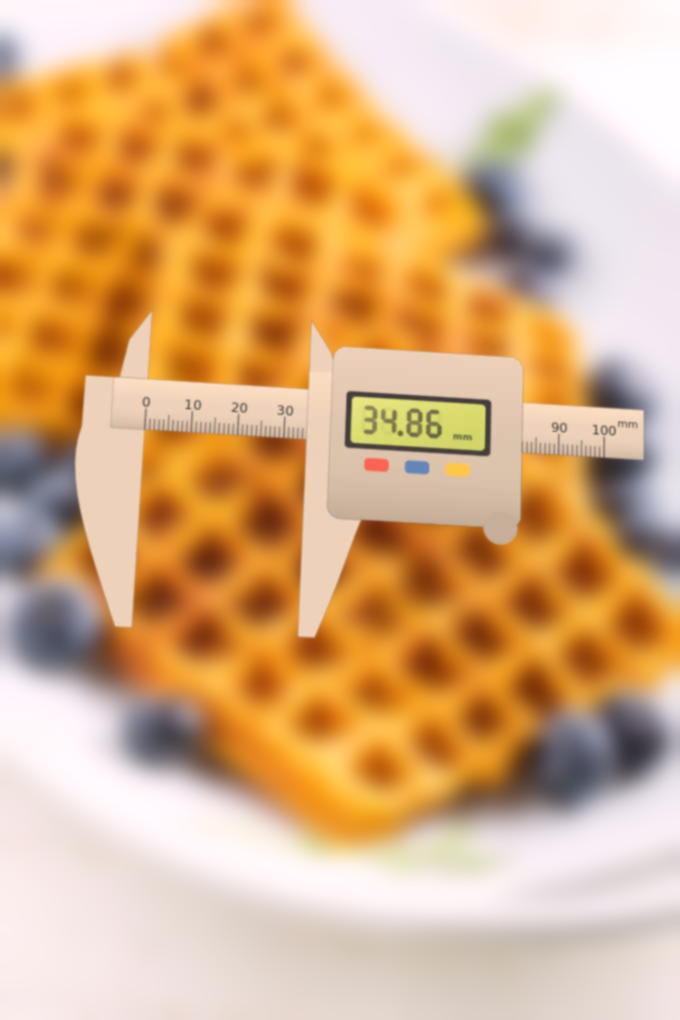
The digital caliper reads 34.86 mm
